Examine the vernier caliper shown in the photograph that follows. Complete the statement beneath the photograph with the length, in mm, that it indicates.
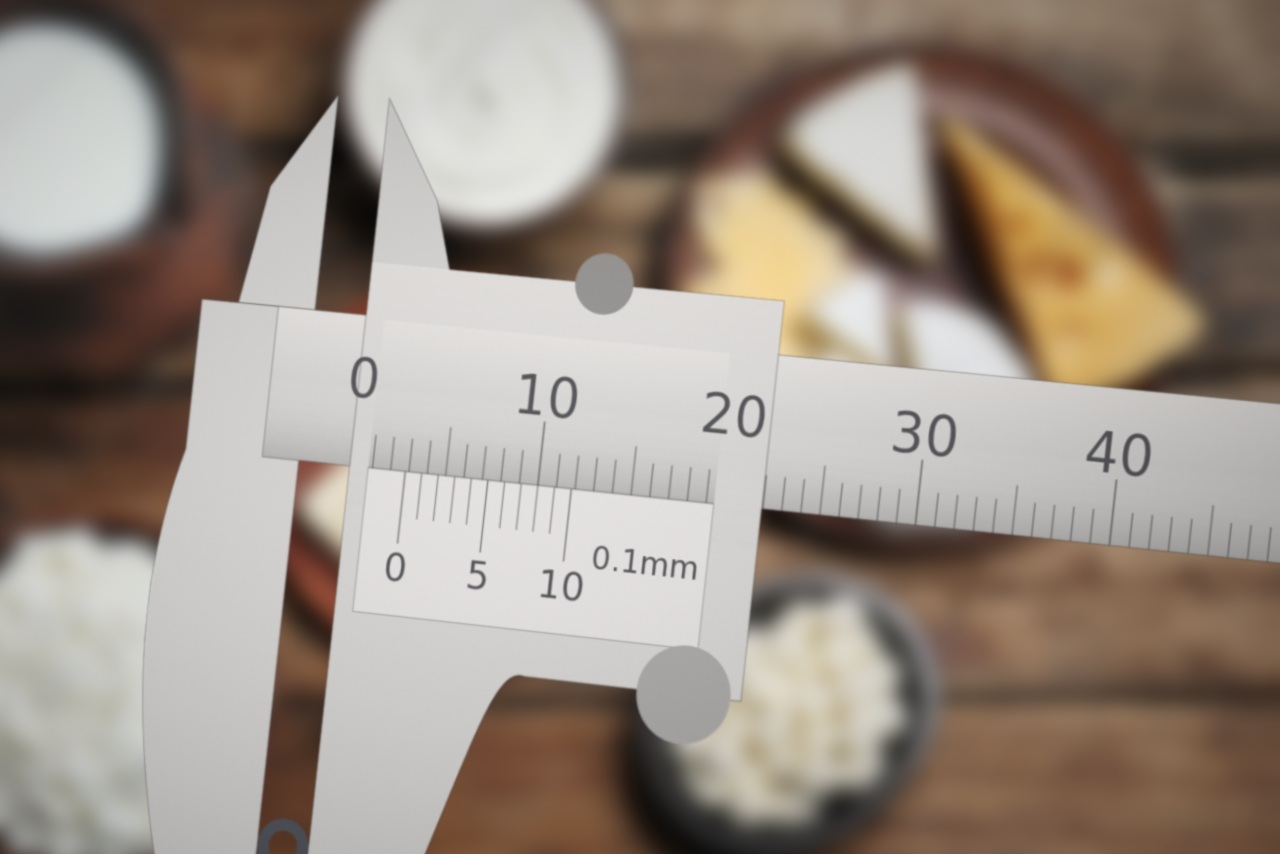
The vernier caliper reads 2.8 mm
